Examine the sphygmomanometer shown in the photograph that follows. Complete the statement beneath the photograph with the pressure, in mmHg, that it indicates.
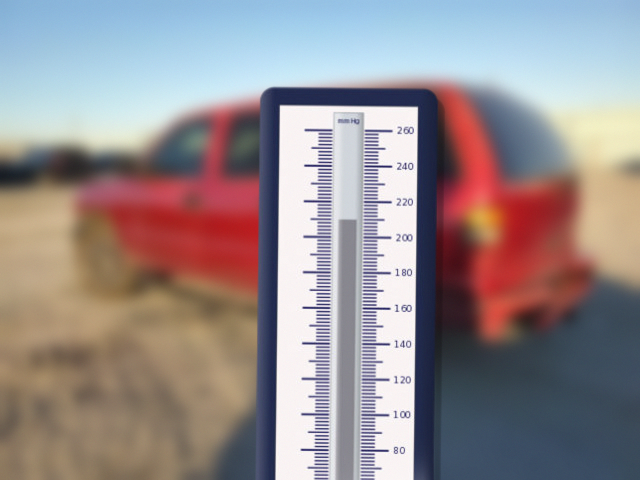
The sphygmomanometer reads 210 mmHg
